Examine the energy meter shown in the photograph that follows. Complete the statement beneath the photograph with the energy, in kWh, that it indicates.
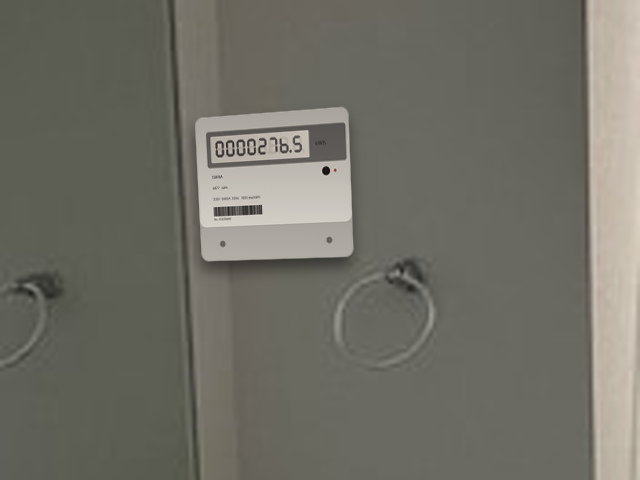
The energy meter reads 276.5 kWh
